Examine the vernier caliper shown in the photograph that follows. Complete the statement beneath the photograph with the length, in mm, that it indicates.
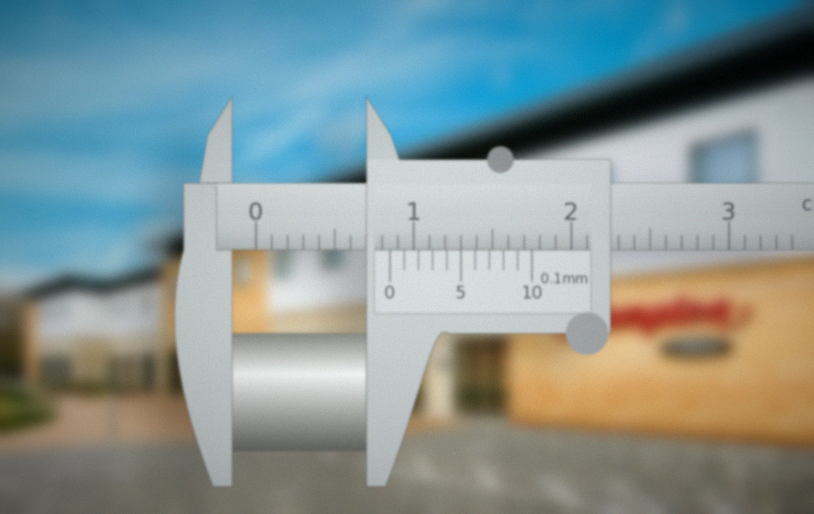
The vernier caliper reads 8.5 mm
